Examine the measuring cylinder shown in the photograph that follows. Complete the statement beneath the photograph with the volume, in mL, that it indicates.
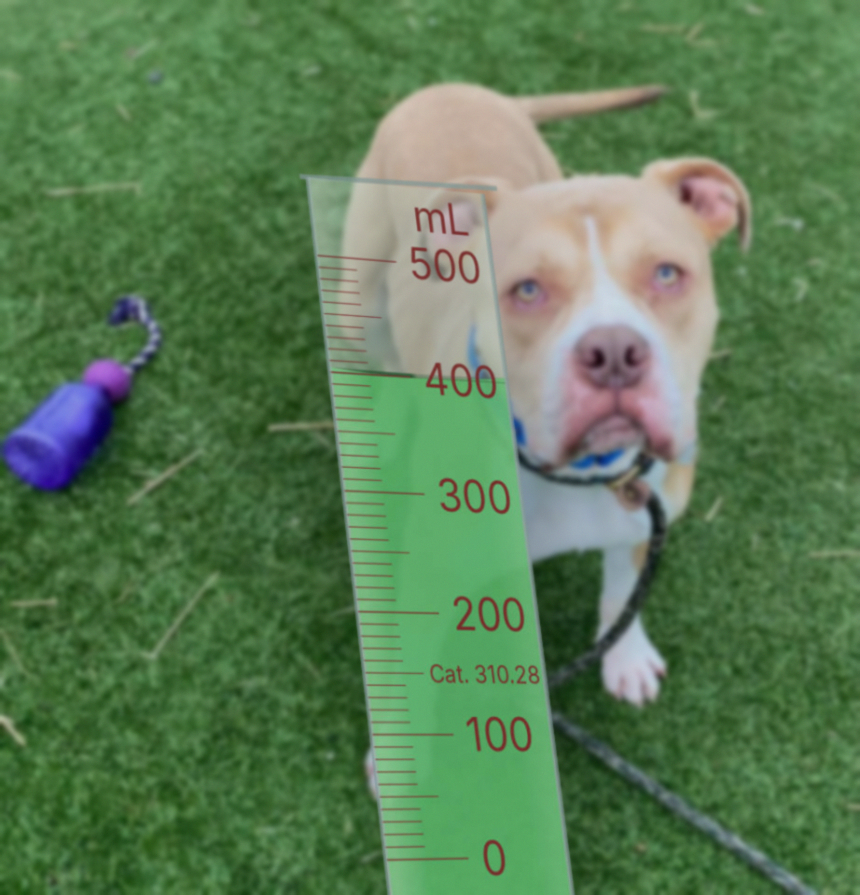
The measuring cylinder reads 400 mL
